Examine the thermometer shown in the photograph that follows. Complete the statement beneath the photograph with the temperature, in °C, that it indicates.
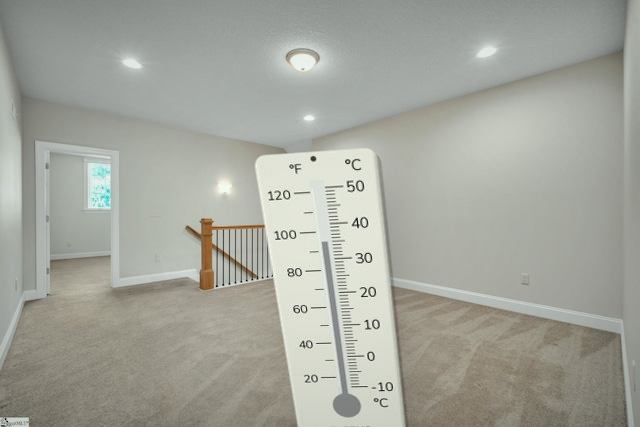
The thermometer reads 35 °C
